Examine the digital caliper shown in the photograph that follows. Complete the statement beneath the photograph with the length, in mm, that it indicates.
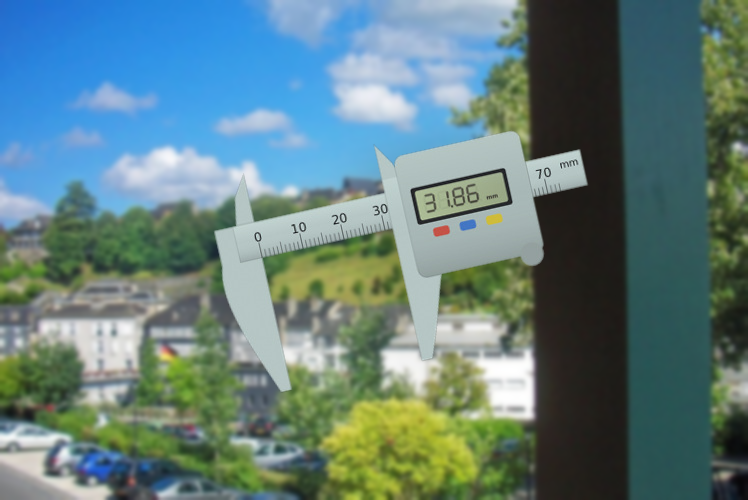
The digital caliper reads 31.86 mm
